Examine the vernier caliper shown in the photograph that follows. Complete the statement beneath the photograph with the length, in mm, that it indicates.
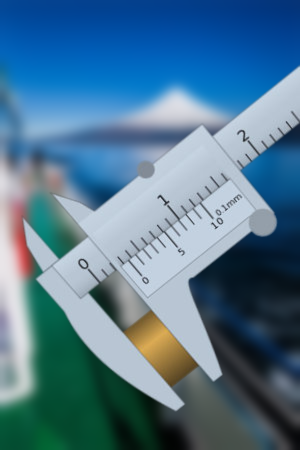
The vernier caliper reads 3.6 mm
